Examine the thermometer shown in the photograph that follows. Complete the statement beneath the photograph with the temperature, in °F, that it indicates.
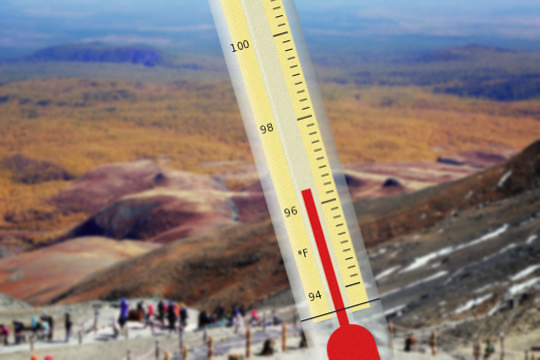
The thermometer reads 96.4 °F
